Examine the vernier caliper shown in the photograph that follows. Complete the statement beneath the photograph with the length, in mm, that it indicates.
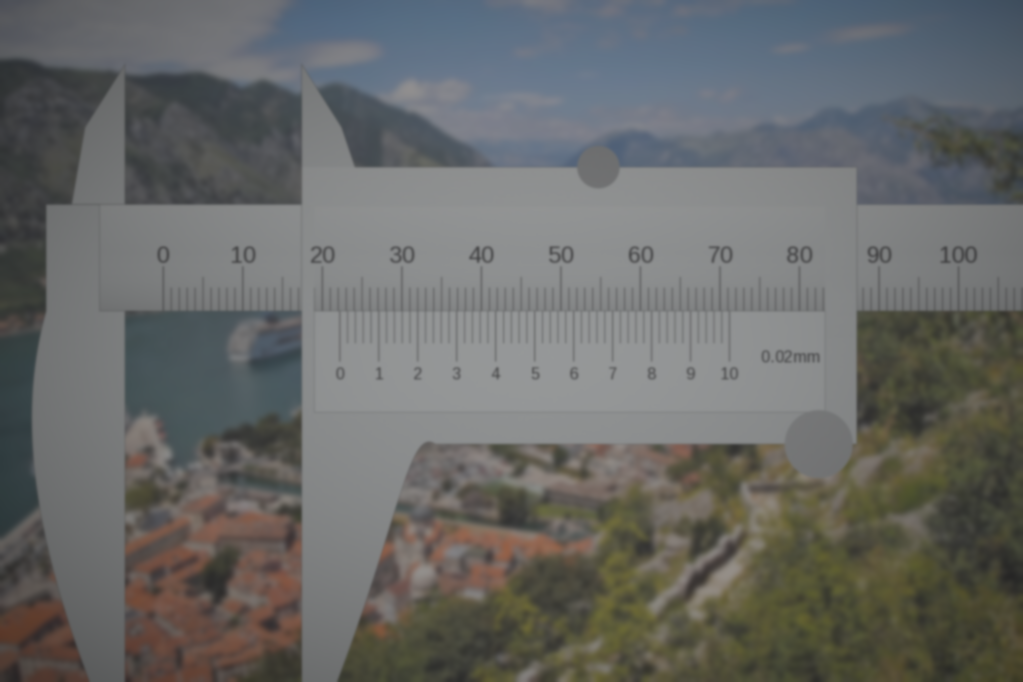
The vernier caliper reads 22.2 mm
